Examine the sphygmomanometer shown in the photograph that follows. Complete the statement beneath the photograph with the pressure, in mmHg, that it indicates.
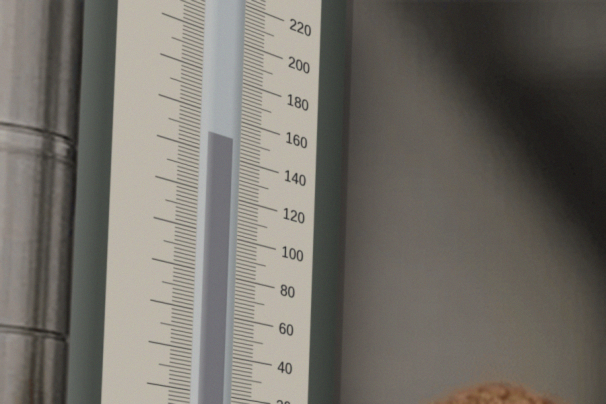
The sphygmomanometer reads 150 mmHg
